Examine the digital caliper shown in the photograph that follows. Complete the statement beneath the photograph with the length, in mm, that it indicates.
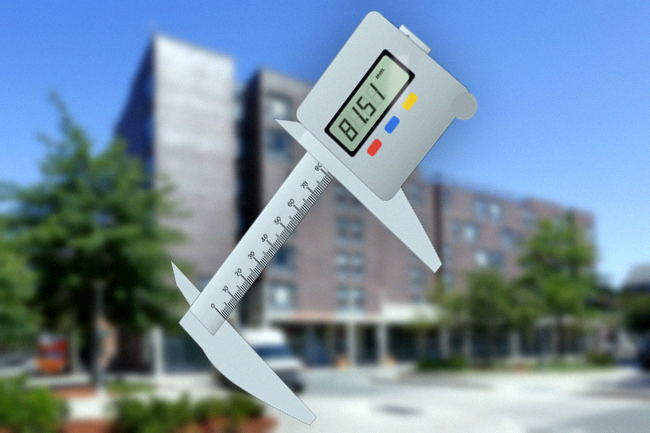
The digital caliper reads 81.51 mm
